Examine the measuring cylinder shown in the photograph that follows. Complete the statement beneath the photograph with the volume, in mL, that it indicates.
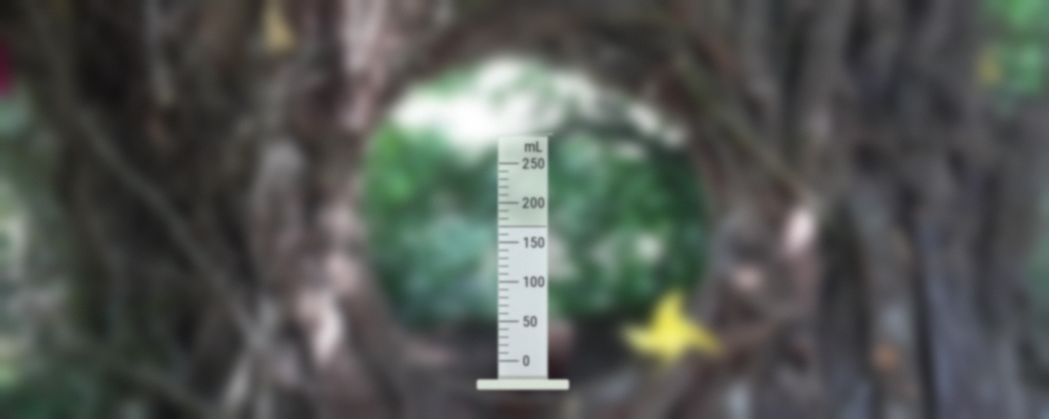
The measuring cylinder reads 170 mL
